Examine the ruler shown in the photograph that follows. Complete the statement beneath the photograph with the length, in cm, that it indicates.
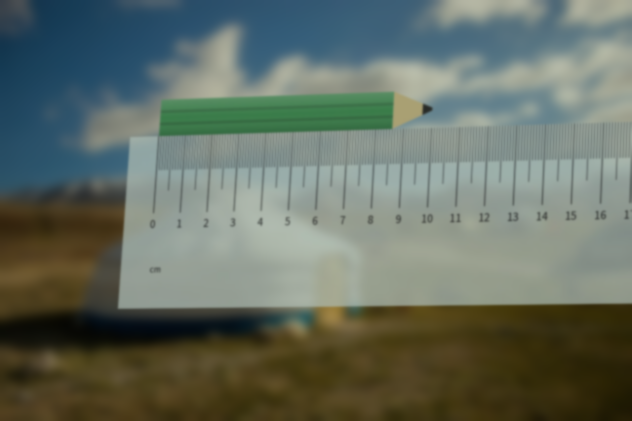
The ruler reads 10 cm
